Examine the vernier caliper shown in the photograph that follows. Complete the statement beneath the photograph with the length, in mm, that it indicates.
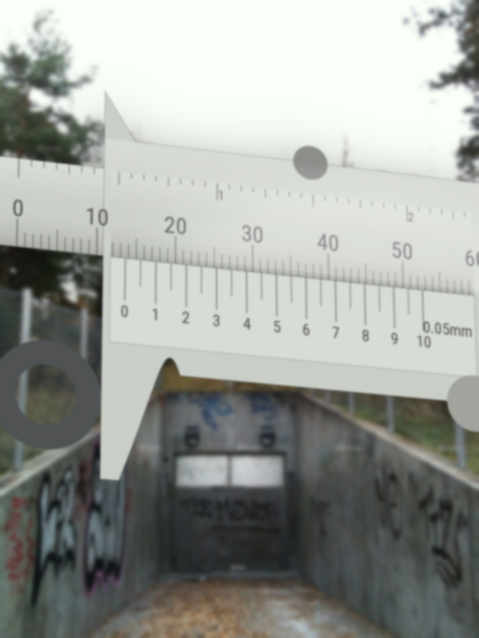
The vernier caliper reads 13.6 mm
